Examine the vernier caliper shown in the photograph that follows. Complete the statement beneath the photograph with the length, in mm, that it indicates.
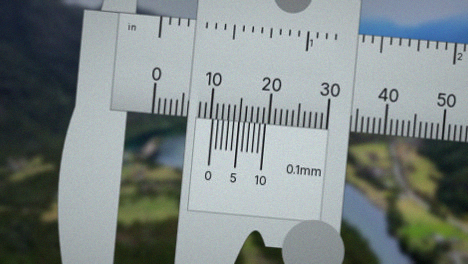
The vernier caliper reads 10.4 mm
